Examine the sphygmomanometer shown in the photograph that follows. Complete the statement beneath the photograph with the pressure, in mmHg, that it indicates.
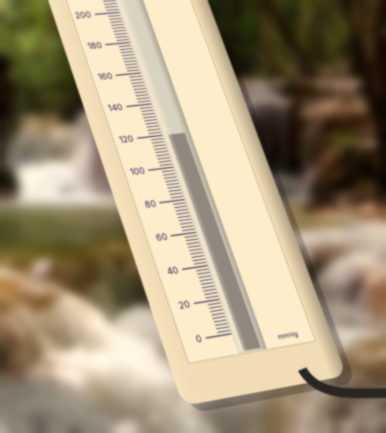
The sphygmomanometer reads 120 mmHg
